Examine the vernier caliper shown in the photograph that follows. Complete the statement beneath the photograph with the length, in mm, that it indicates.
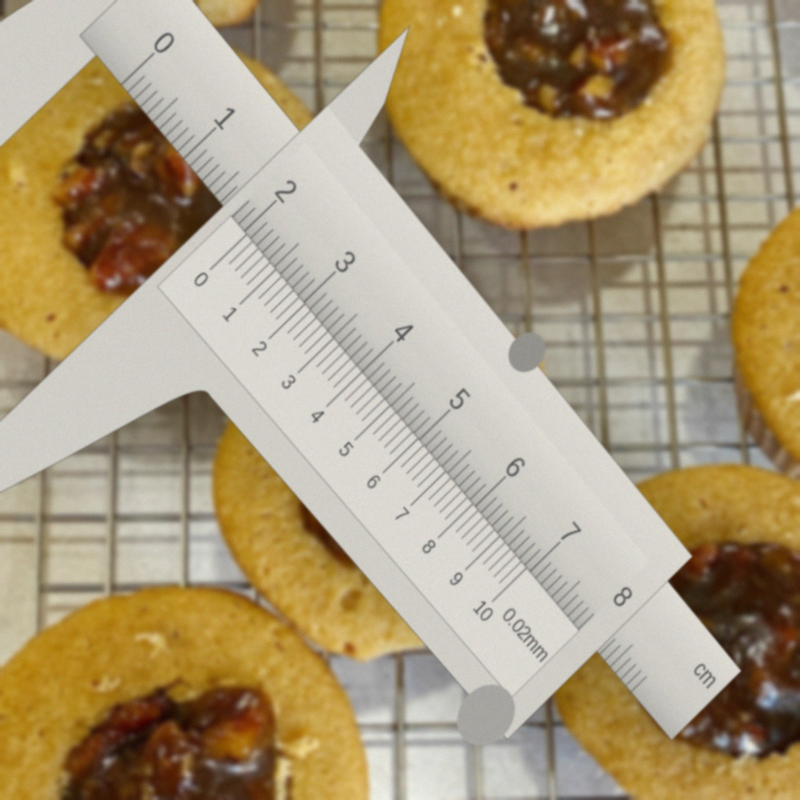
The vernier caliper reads 20.4 mm
